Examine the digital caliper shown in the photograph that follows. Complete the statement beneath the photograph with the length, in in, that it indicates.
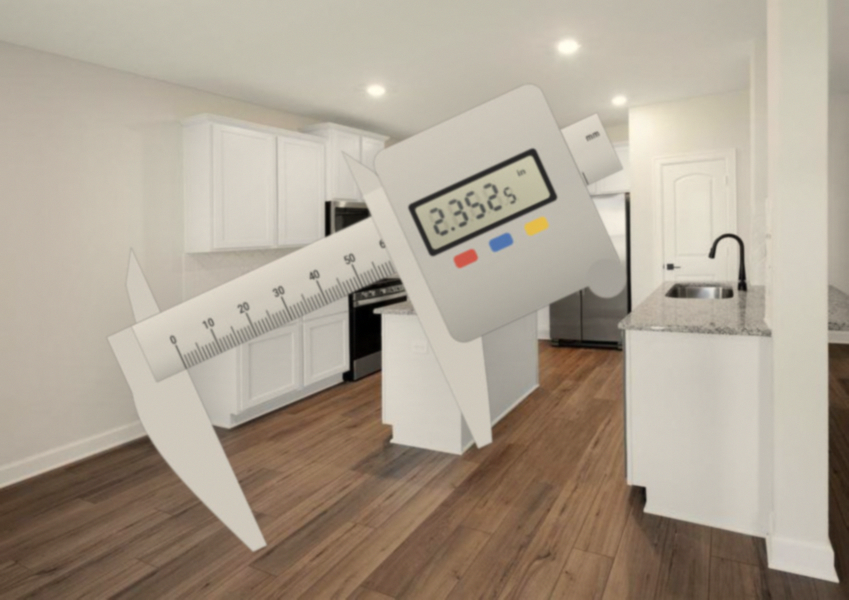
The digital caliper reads 2.3525 in
